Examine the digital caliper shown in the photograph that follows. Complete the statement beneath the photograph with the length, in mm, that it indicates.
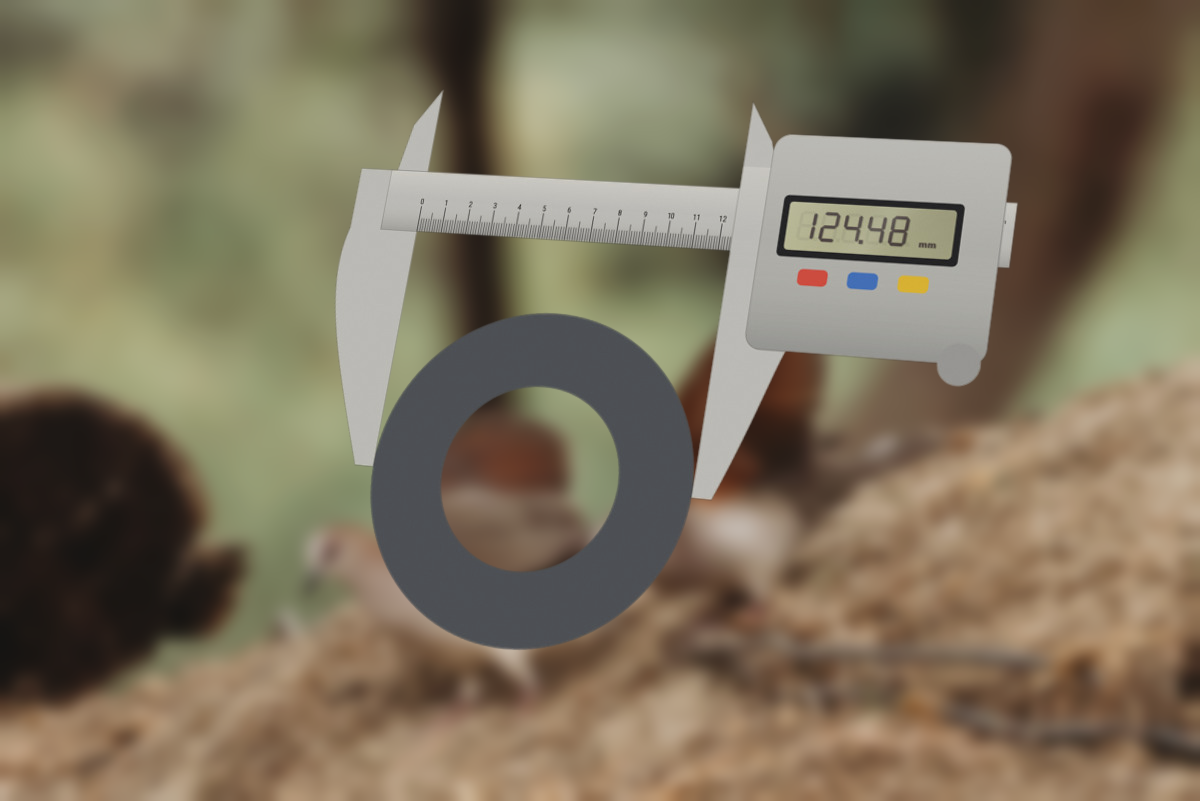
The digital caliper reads 124.48 mm
